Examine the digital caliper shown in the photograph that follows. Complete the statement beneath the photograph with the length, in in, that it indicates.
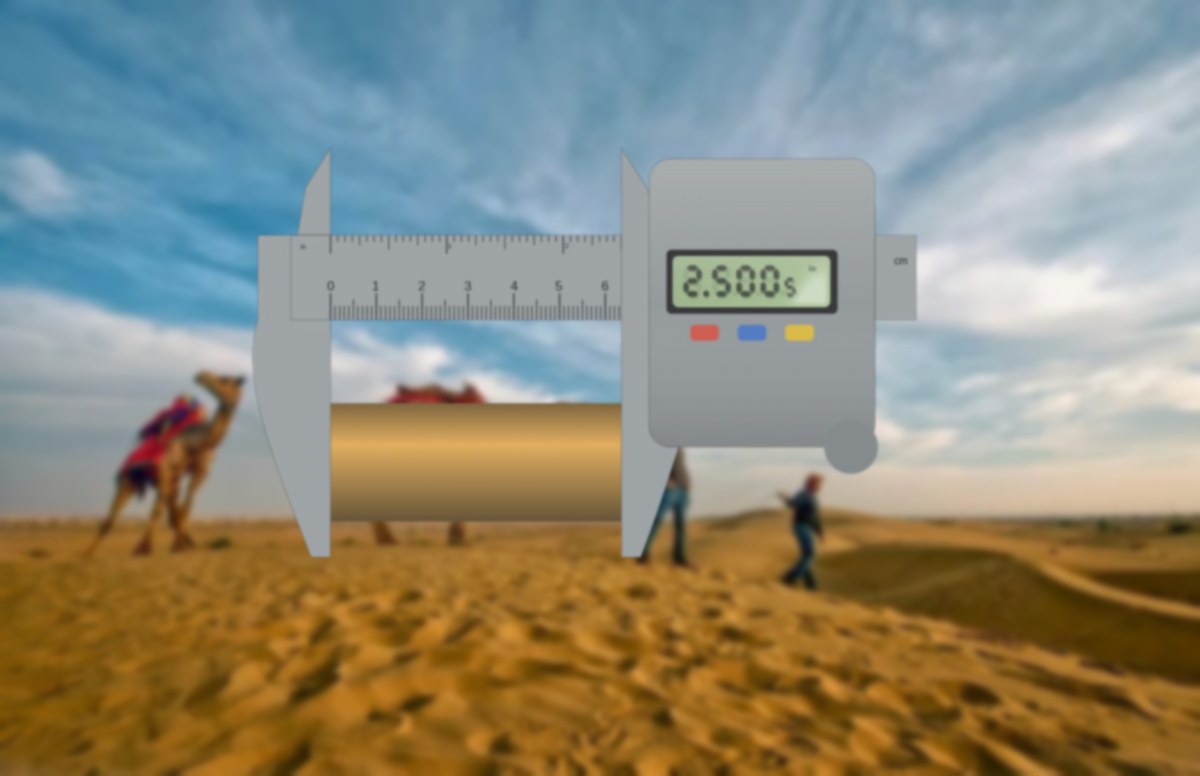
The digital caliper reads 2.5005 in
